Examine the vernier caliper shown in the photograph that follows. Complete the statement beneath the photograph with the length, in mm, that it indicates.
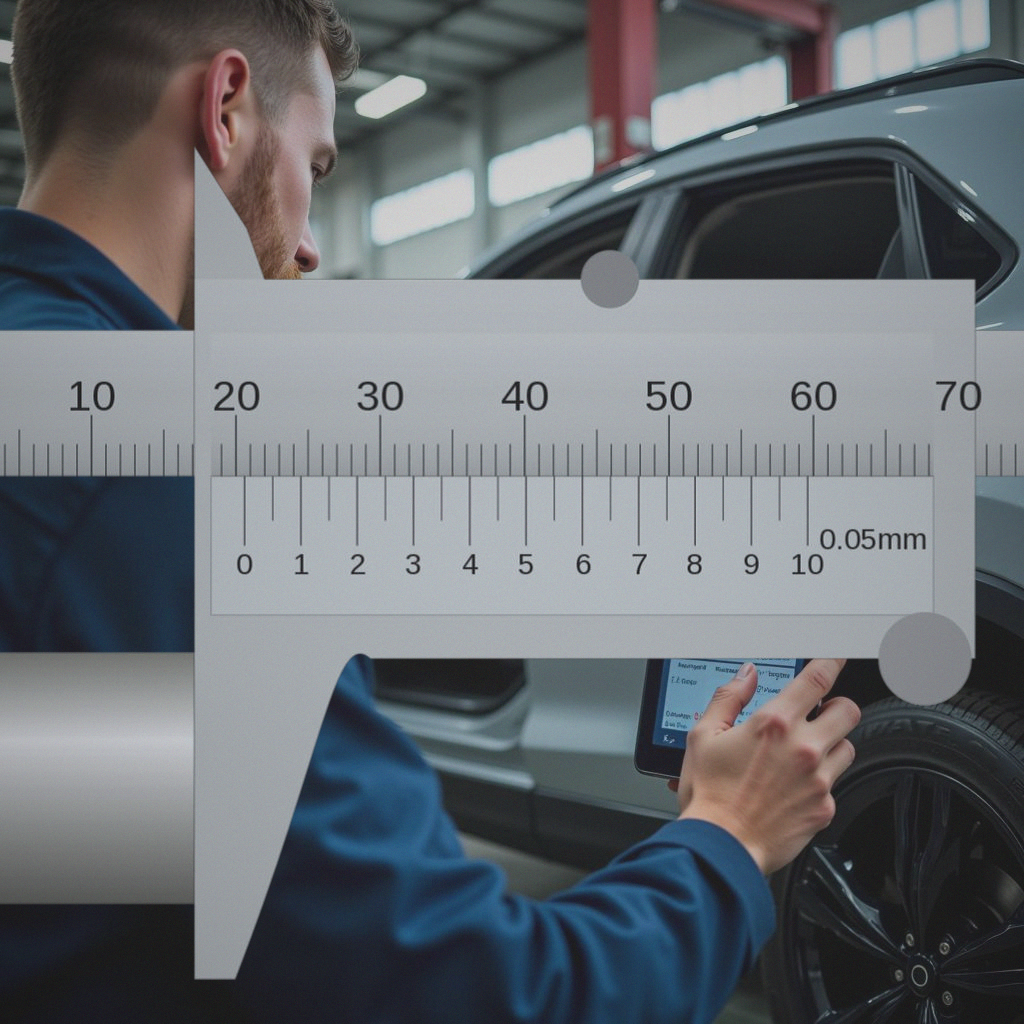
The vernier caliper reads 20.6 mm
